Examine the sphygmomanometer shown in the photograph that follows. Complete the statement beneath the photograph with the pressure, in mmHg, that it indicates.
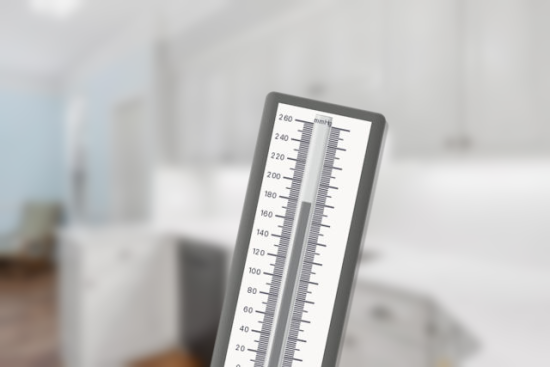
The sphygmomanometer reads 180 mmHg
